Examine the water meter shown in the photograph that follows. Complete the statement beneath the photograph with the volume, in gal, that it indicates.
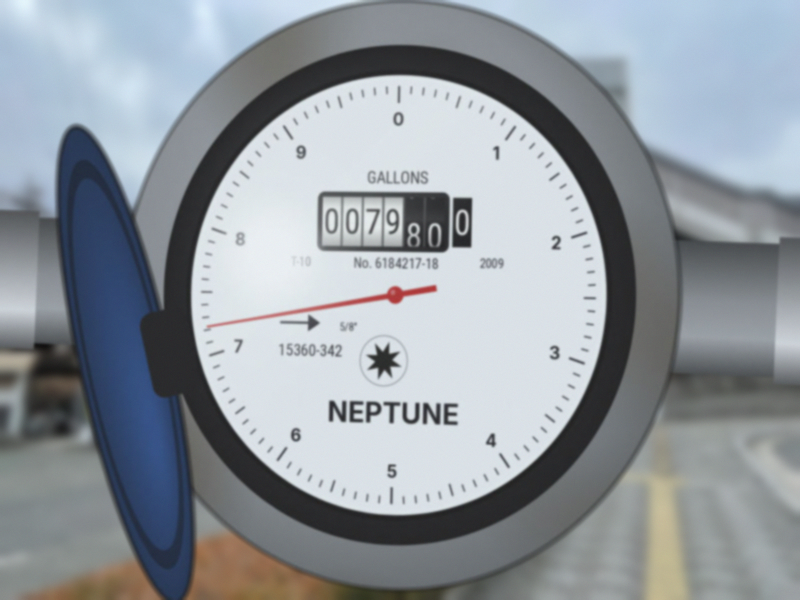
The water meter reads 79797.2 gal
